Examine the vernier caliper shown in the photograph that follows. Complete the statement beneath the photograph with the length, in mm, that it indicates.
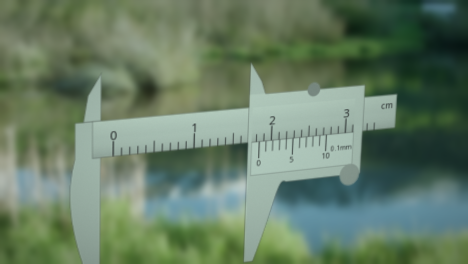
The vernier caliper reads 18.4 mm
